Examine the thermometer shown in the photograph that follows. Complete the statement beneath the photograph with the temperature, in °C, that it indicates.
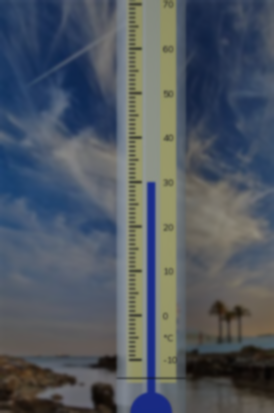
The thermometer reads 30 °C
